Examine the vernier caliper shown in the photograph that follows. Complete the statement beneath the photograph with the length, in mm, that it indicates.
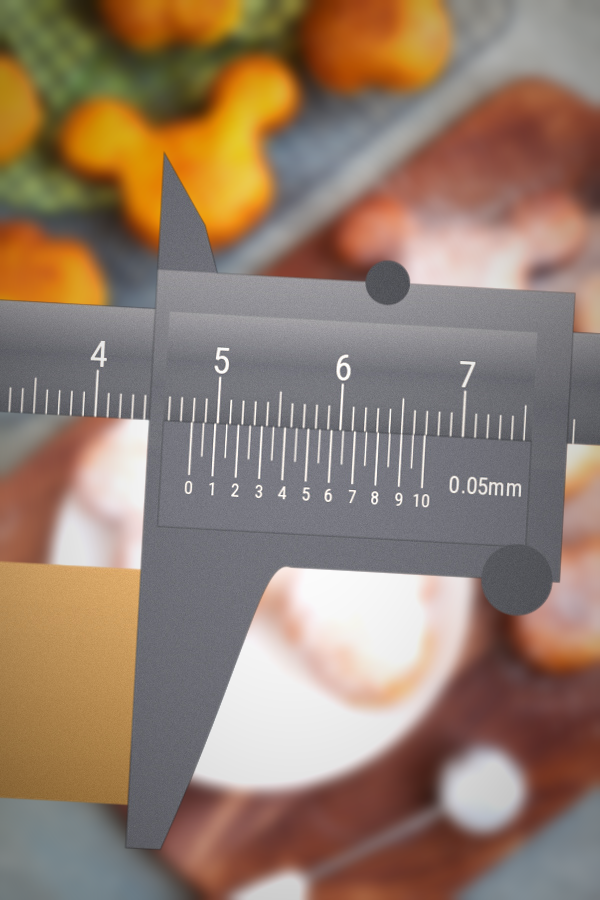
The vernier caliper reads 47.9 mm
